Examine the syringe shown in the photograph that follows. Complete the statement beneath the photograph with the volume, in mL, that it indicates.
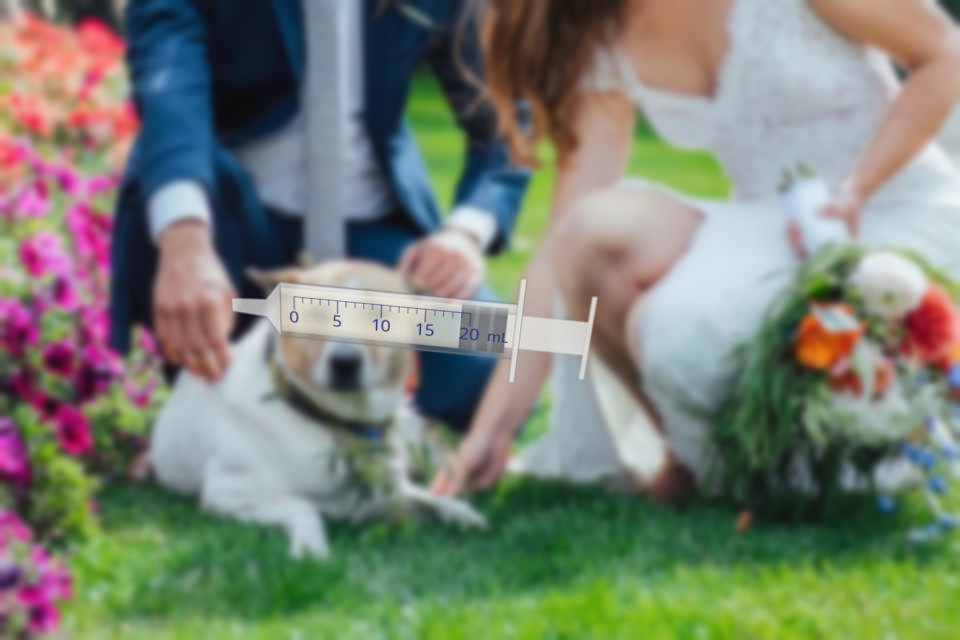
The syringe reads 19 mL
